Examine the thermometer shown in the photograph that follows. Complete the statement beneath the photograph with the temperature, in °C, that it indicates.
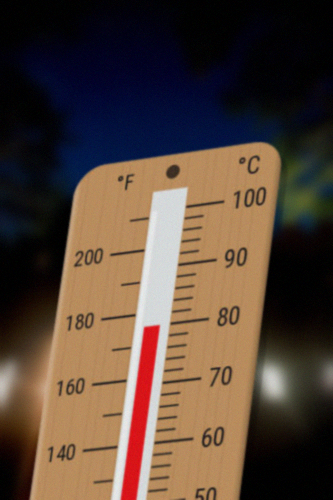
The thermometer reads 80 °C
